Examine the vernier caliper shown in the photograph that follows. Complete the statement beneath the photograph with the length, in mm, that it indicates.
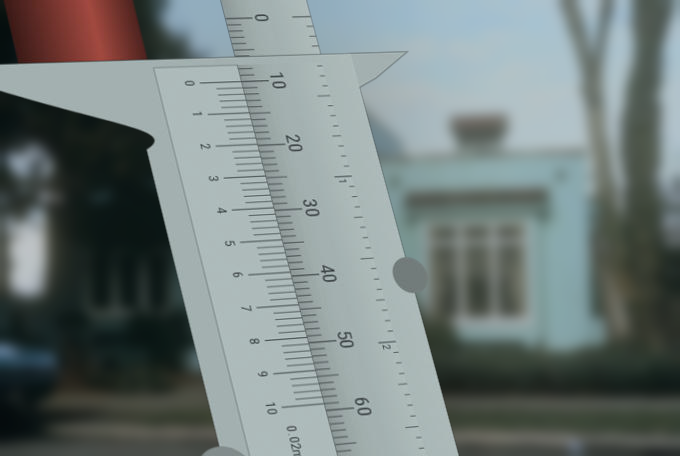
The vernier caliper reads 10.0 mm
